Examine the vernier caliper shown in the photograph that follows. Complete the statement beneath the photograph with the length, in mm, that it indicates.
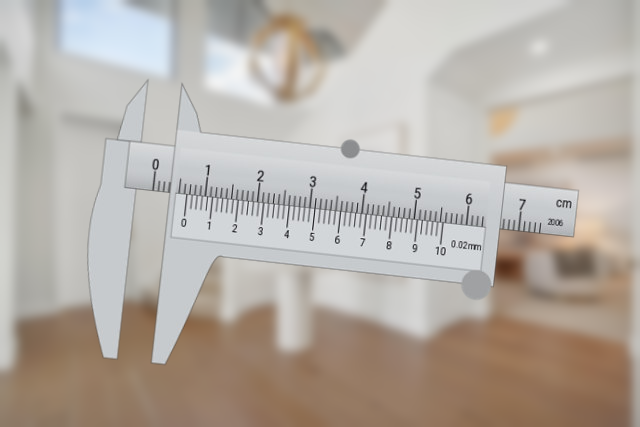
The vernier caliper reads 6.5 mm
